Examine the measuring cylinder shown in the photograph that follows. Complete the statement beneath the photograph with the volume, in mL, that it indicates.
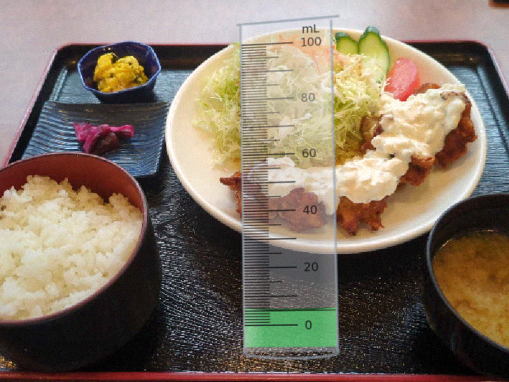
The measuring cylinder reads 5 mL
